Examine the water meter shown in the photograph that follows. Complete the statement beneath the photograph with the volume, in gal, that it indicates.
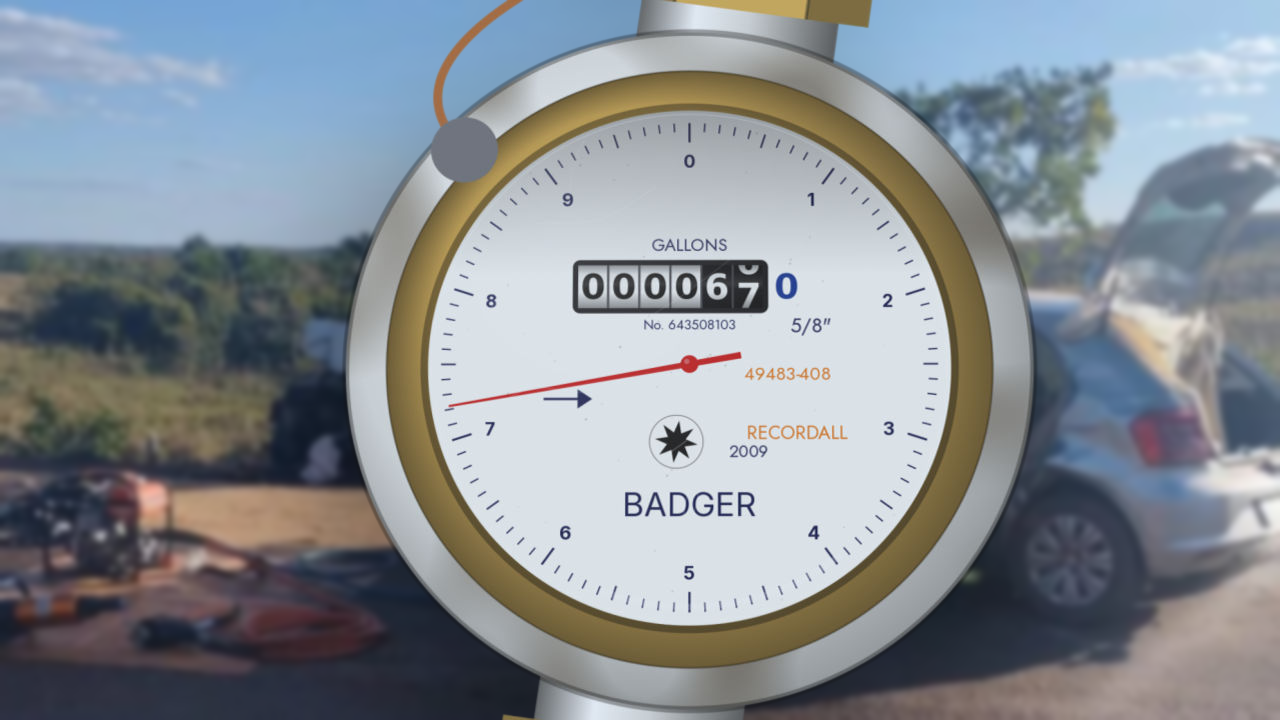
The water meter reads 667.2 gal
